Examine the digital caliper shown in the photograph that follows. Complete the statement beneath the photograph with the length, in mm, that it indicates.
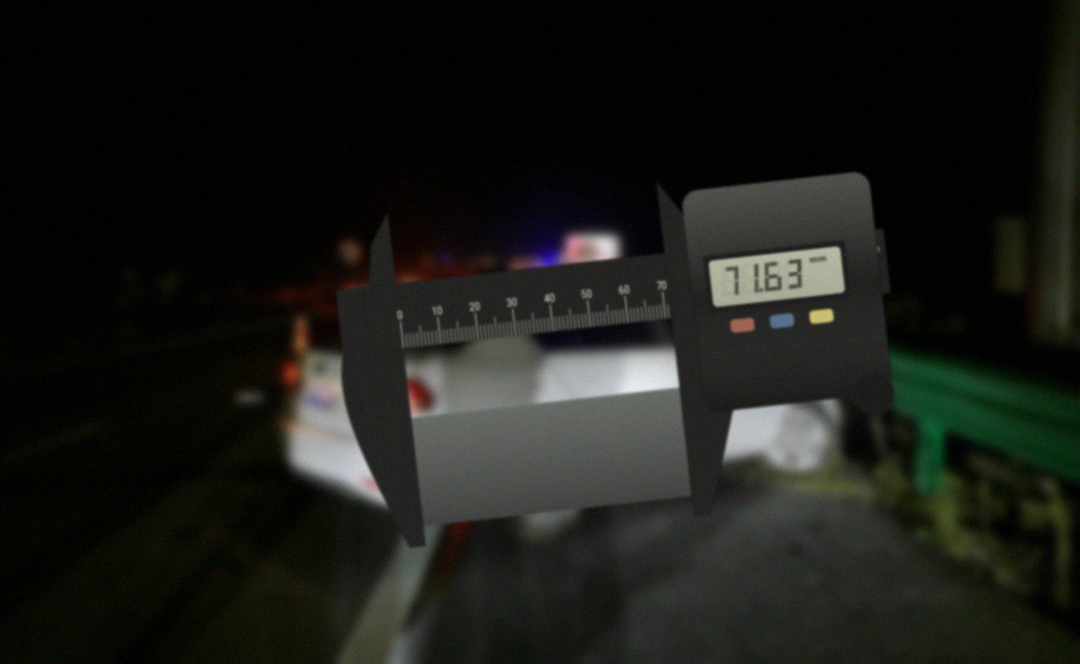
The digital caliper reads 71.63 mm
